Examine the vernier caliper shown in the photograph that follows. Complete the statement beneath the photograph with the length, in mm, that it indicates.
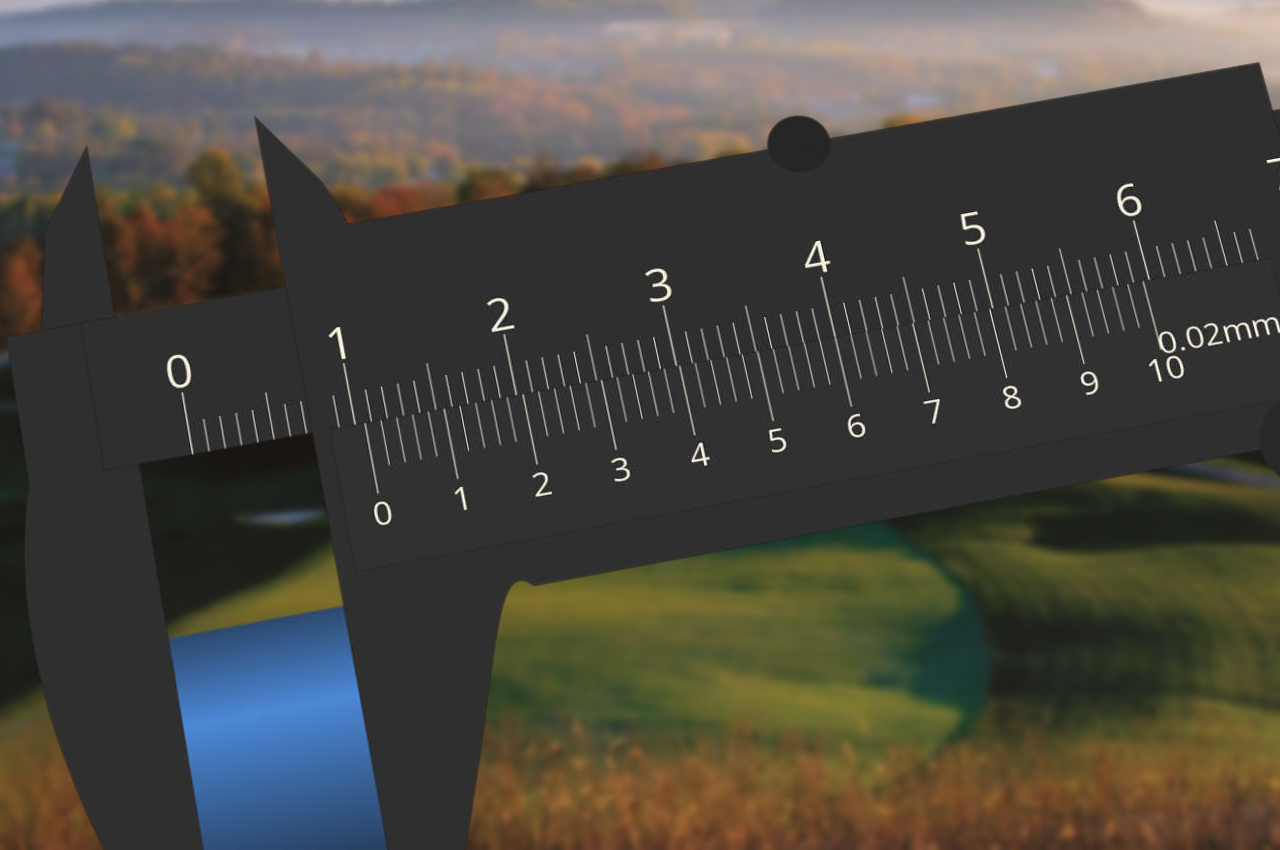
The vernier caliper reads 10.6 mm
